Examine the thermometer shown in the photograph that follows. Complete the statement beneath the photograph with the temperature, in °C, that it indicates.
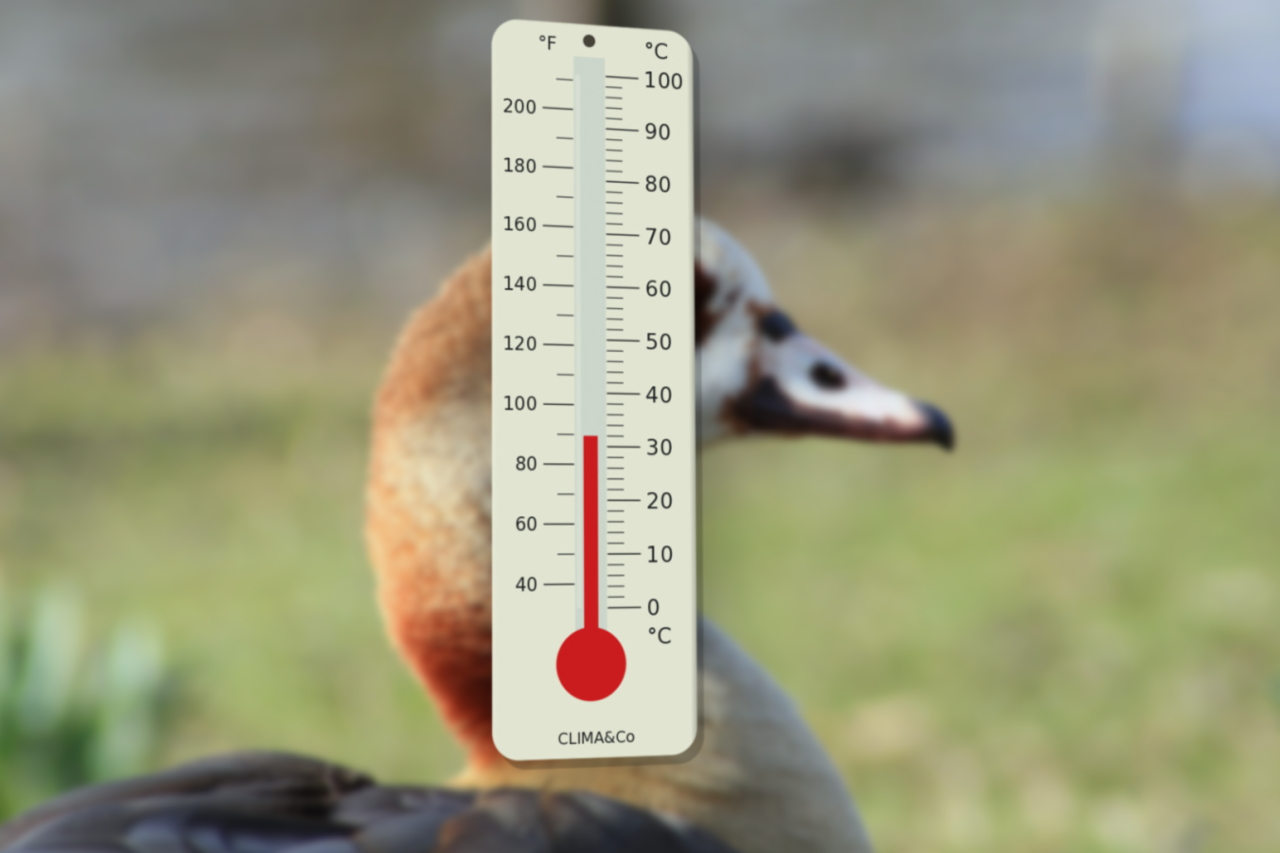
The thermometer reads 32 °C
